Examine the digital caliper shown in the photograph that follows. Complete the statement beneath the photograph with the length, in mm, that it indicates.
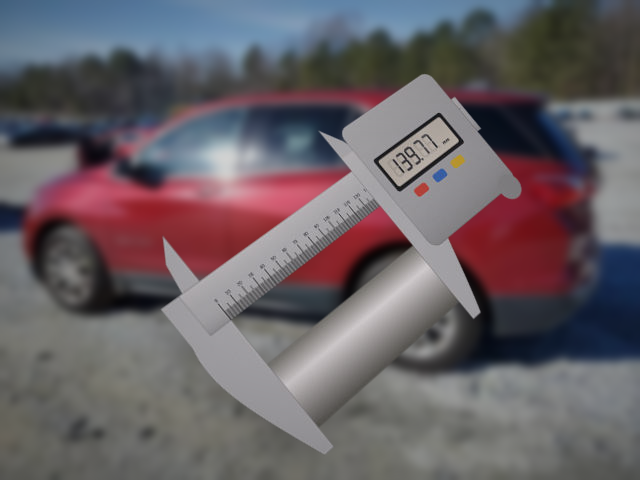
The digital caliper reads 139.77 mm
